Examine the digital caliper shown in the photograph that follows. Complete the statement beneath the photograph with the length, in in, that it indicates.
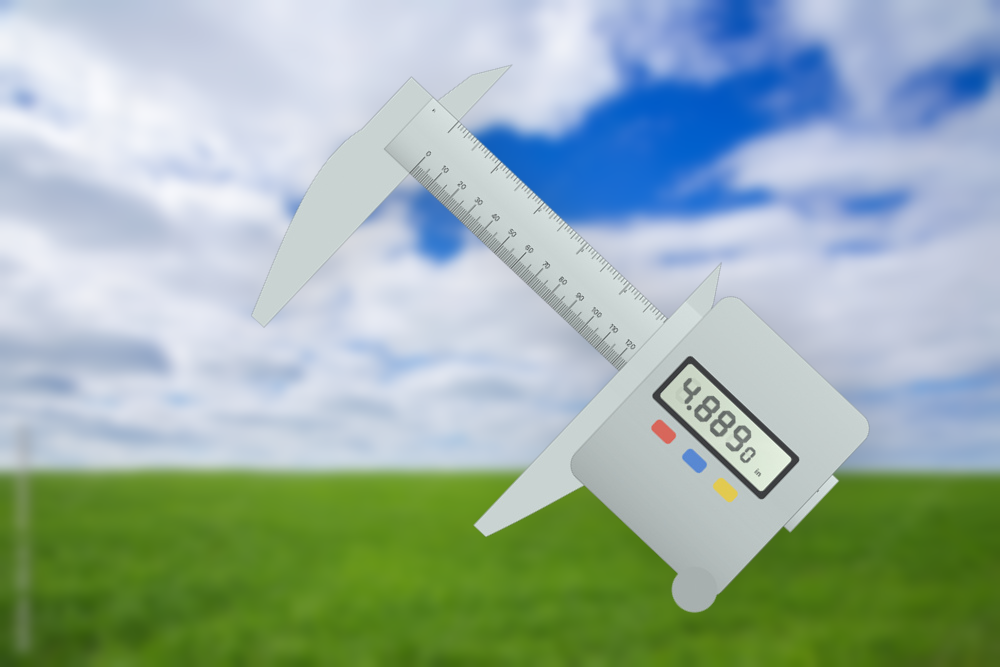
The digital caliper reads 4.8890 in
